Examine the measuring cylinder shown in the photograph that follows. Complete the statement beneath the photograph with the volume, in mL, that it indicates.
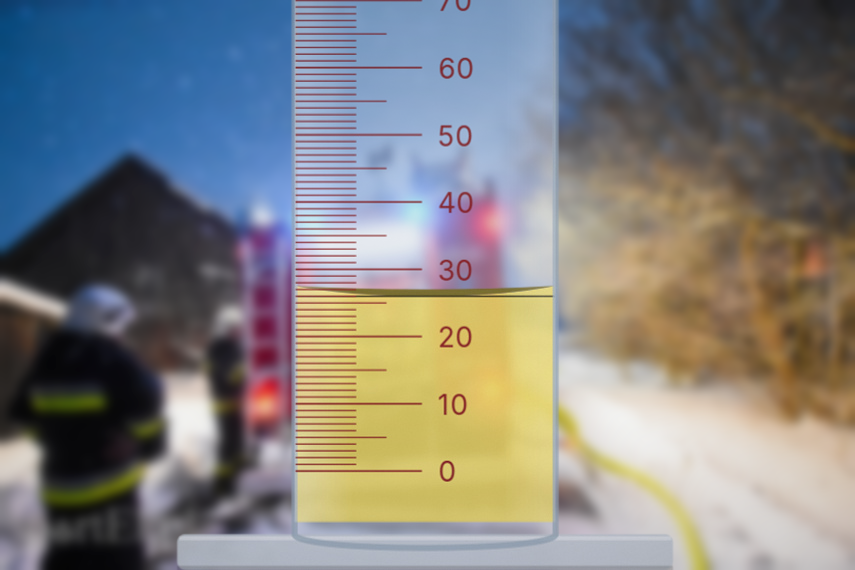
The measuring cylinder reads 26 mL
